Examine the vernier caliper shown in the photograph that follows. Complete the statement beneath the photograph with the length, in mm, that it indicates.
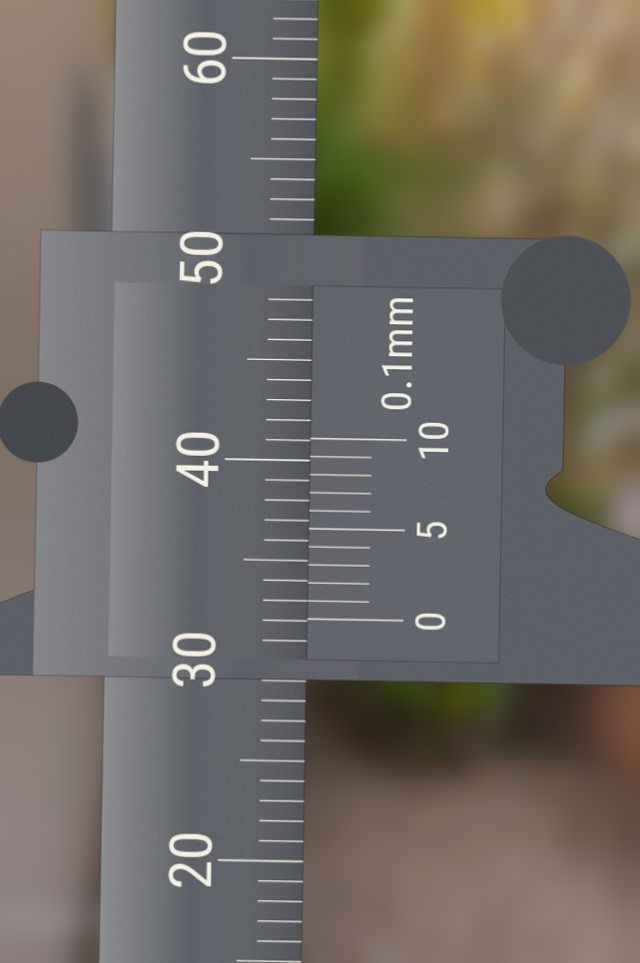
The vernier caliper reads 32.1 mm
